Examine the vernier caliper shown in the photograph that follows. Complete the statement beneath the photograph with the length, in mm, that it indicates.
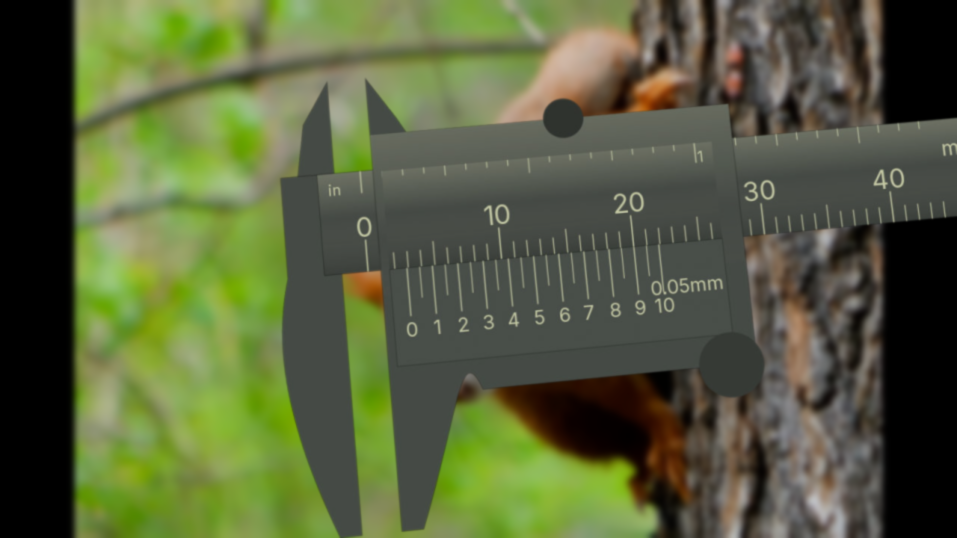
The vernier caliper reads 2.9 mm
